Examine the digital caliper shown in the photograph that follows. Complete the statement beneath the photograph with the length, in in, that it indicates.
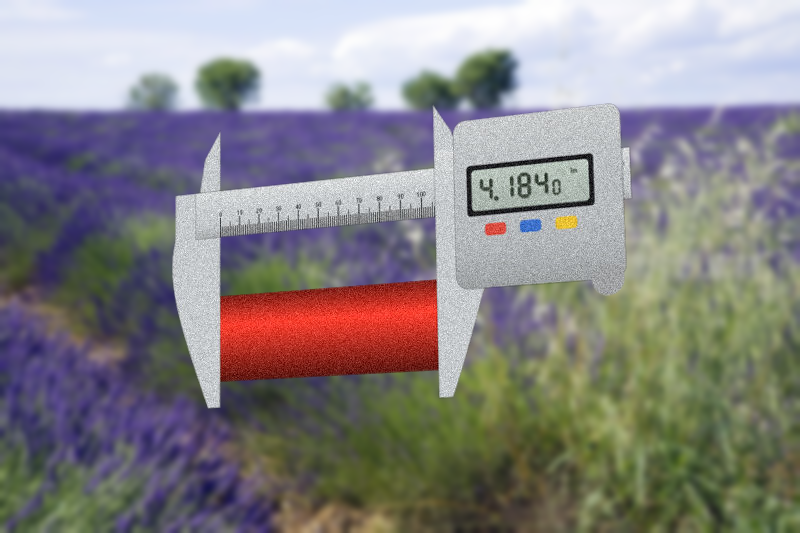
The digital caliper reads 4.1840 in
